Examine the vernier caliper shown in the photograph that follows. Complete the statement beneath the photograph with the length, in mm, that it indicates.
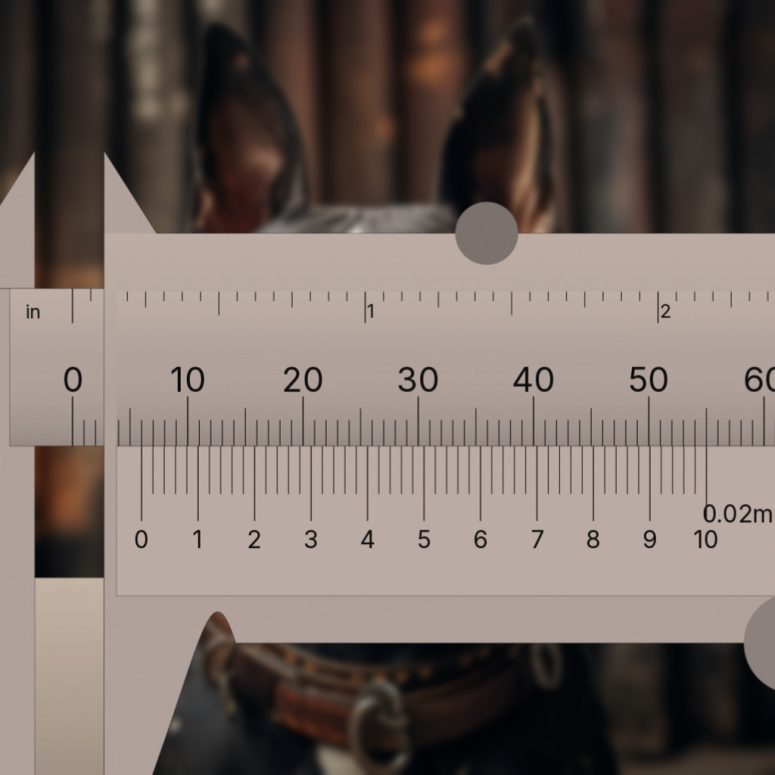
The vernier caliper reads 6.0 mm
